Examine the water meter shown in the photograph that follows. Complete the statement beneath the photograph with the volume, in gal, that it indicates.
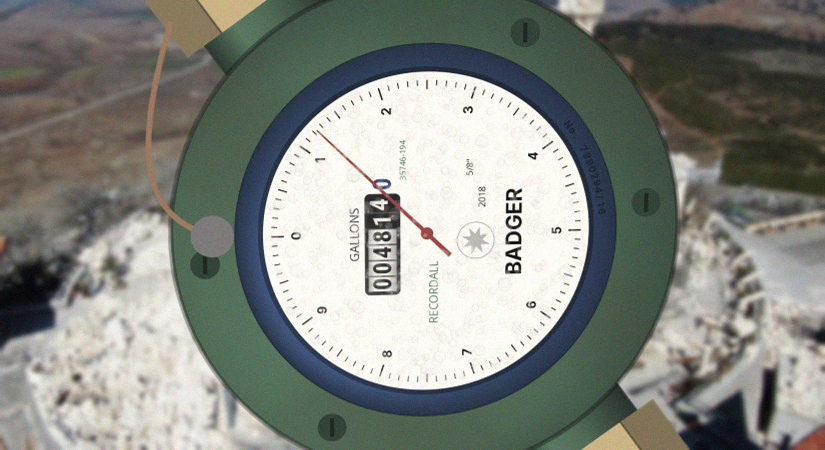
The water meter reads 48141.2 gal
